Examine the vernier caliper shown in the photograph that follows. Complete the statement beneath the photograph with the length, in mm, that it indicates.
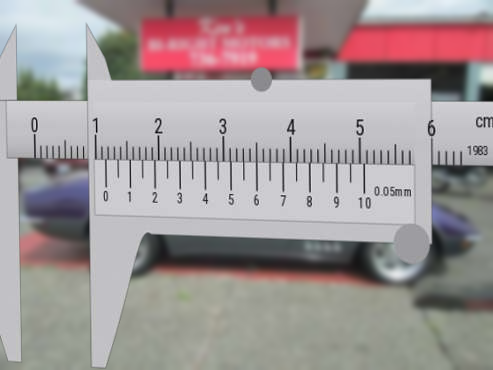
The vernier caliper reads 11.6 mm
